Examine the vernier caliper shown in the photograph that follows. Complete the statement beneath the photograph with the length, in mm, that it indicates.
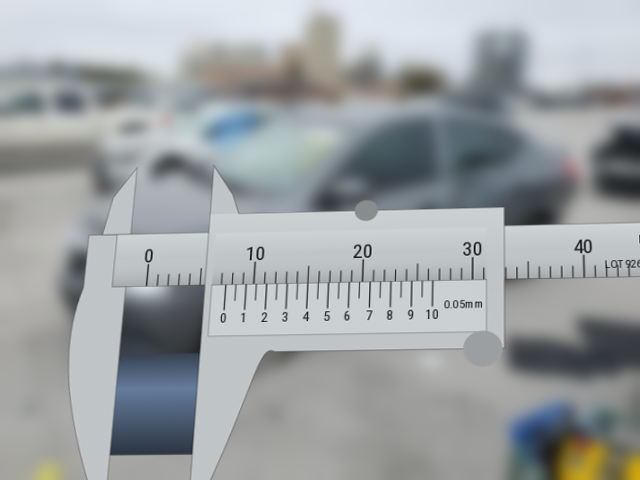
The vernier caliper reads 7.4 mm
